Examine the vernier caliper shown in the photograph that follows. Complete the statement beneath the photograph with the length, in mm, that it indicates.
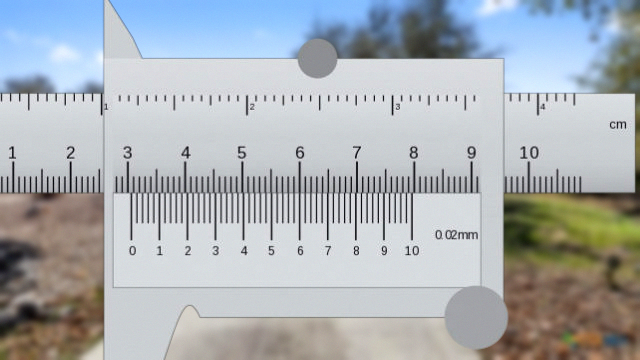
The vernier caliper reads 30.6 mm
